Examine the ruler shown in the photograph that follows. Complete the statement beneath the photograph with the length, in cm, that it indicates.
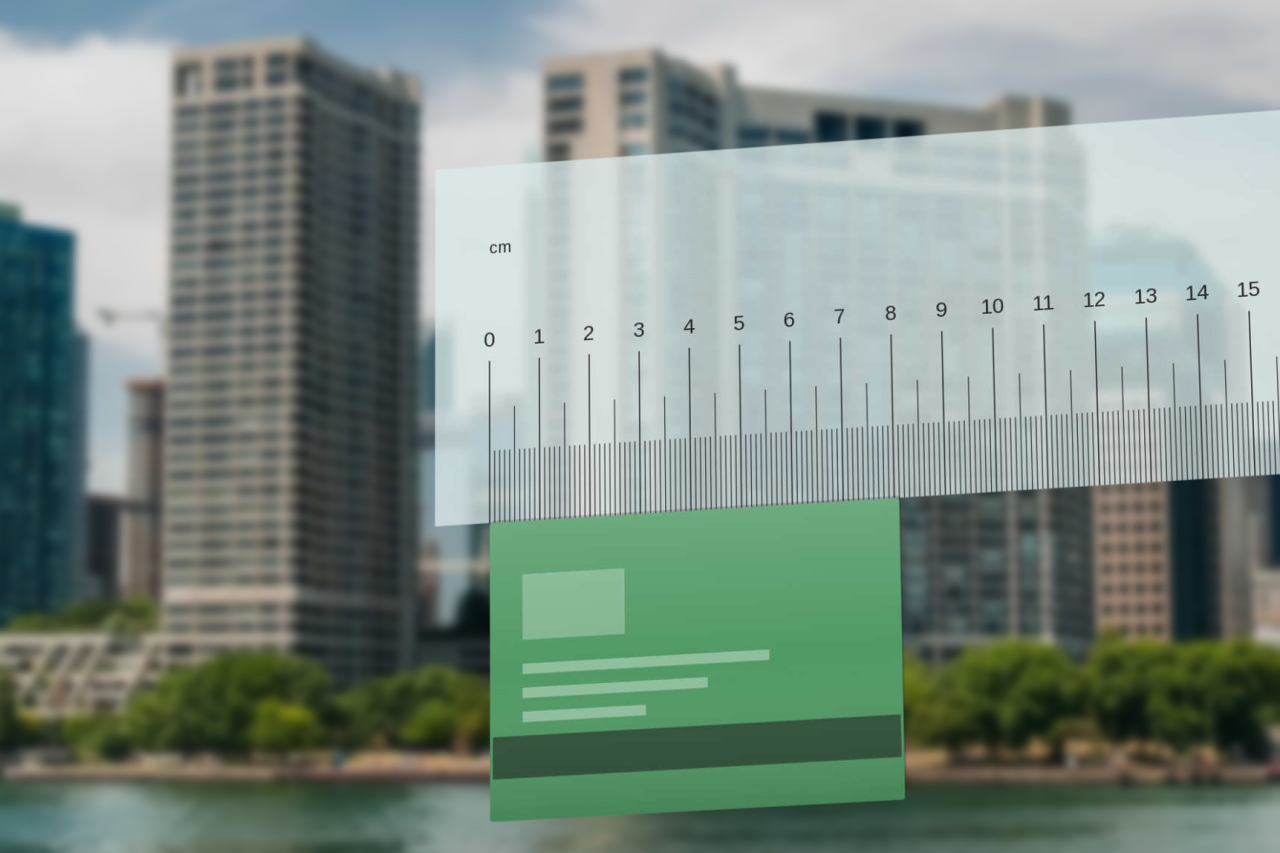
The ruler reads 8.1 cm
